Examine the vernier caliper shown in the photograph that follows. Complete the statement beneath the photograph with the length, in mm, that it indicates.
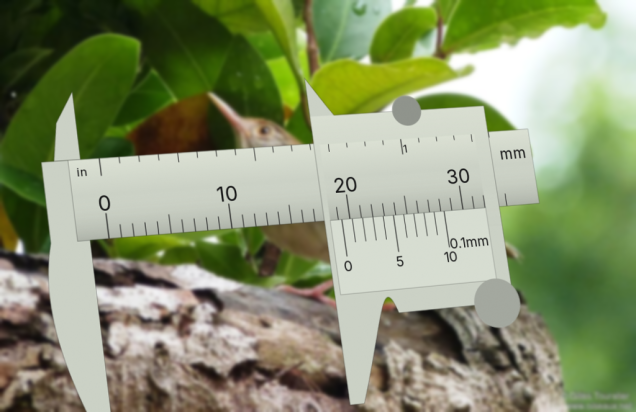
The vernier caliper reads 19.3 mm
